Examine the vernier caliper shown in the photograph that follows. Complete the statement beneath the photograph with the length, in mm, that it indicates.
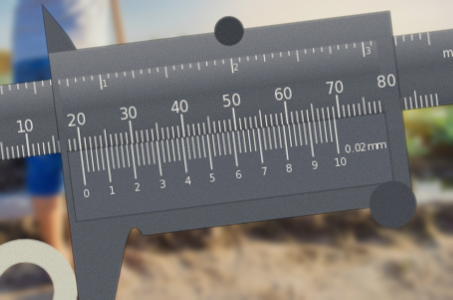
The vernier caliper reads 20.0 mm
